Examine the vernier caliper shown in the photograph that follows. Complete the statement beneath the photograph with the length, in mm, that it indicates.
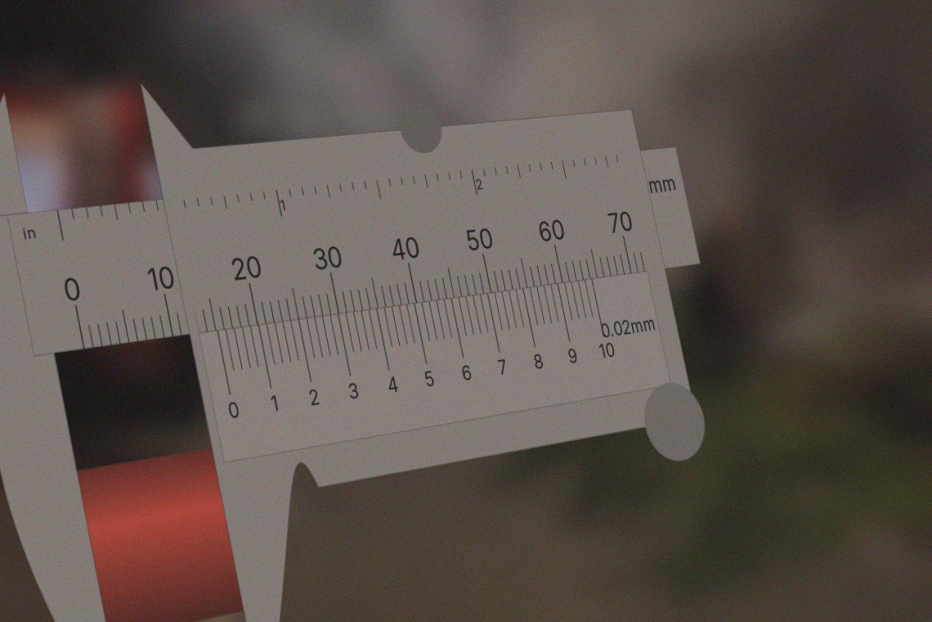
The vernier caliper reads 15.2 mm
